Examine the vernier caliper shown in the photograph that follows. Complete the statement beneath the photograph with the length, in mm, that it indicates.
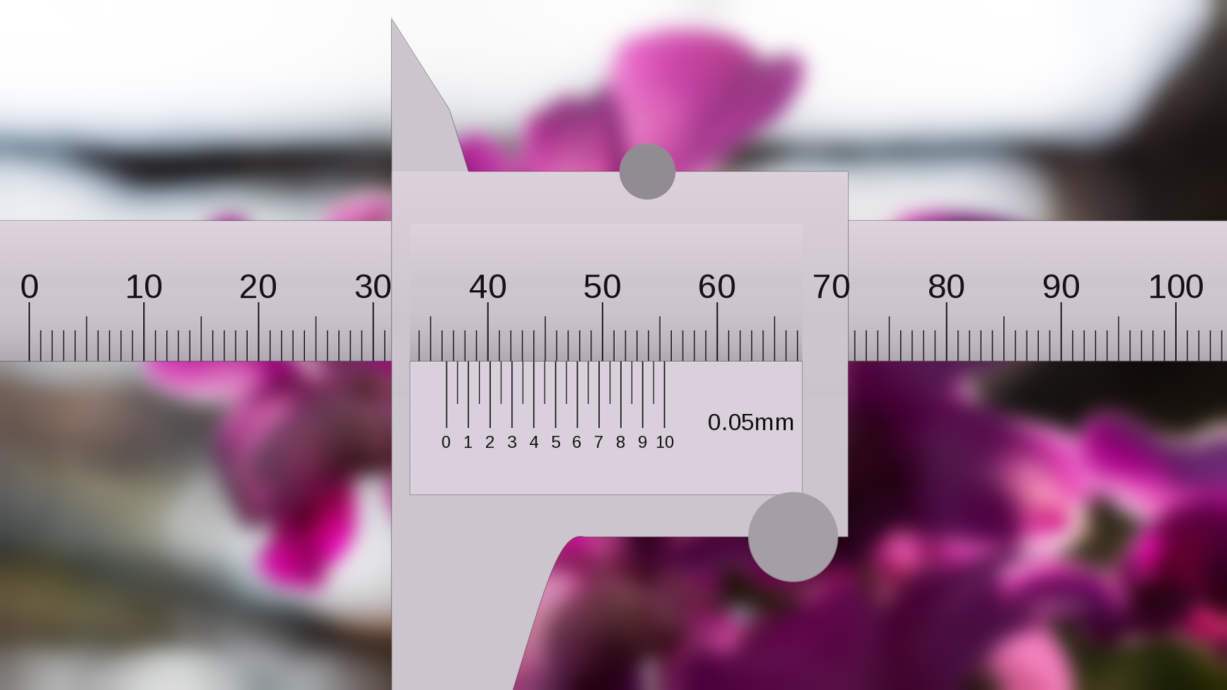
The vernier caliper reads 36.4 mm
